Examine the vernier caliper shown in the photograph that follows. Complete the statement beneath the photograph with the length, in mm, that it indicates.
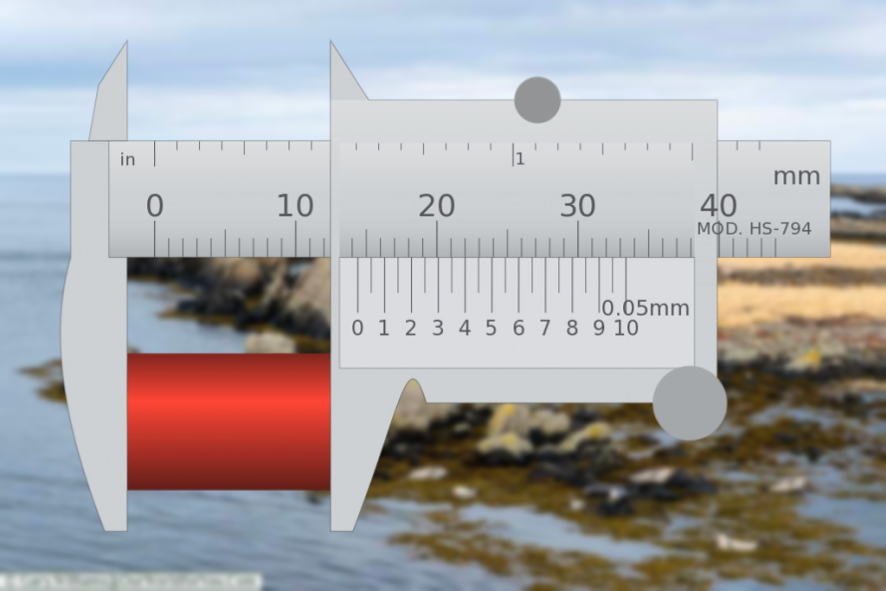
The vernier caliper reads 14.4 mm
